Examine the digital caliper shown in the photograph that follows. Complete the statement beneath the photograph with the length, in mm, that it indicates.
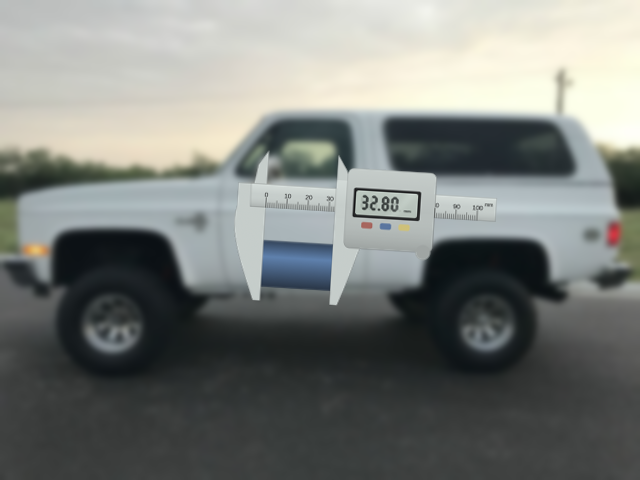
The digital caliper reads 32.80 mm
